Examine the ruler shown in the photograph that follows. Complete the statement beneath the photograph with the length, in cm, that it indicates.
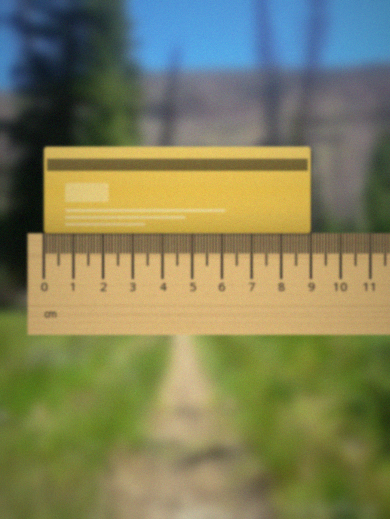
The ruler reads 9 cm
